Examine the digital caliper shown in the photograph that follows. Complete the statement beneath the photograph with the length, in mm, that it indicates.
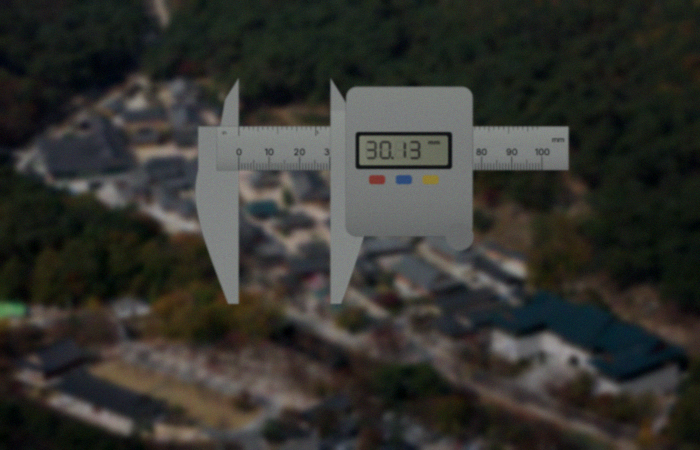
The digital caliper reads 30.13 mm
